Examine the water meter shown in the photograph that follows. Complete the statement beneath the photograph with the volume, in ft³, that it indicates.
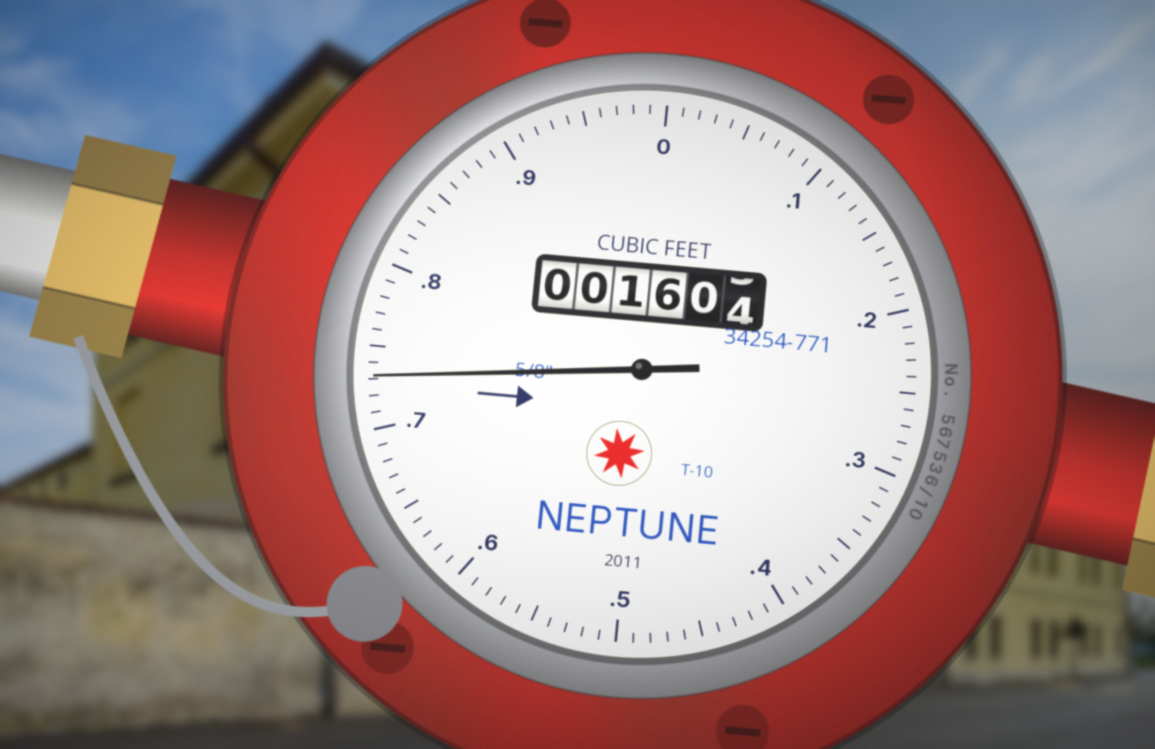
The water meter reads 1603.73 ft³
